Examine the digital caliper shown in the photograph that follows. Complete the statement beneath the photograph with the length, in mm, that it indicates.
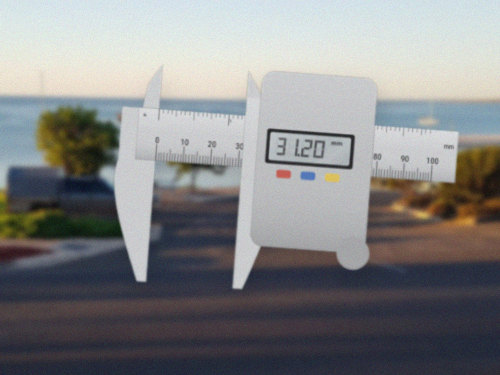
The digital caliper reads 31.20 mm
